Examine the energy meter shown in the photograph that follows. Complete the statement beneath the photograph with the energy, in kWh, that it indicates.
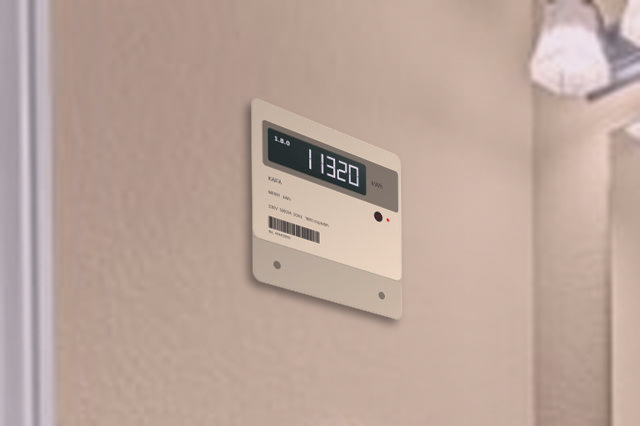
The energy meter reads 11320 kWh
